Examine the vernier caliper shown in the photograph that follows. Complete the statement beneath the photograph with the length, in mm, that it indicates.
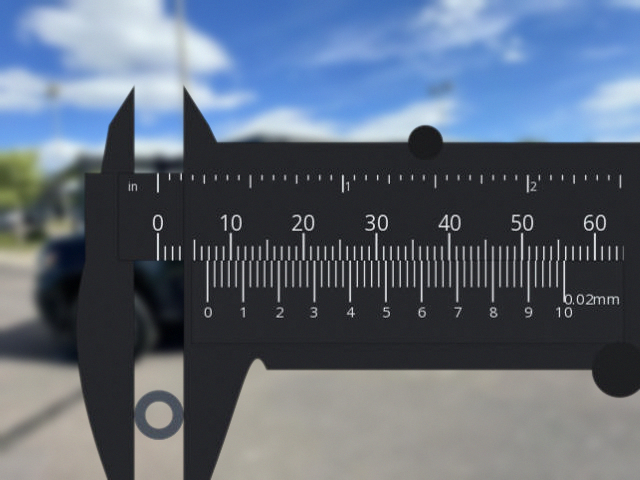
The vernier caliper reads 6.8 mm
